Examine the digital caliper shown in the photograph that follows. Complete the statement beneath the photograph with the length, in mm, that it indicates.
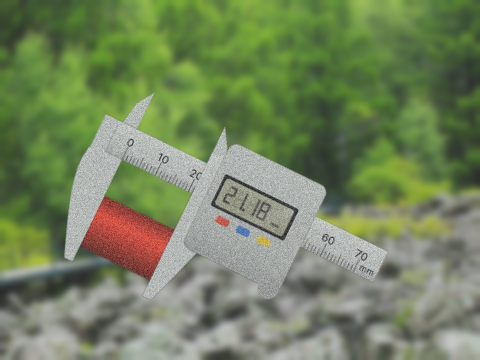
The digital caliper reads 21.18 mm
